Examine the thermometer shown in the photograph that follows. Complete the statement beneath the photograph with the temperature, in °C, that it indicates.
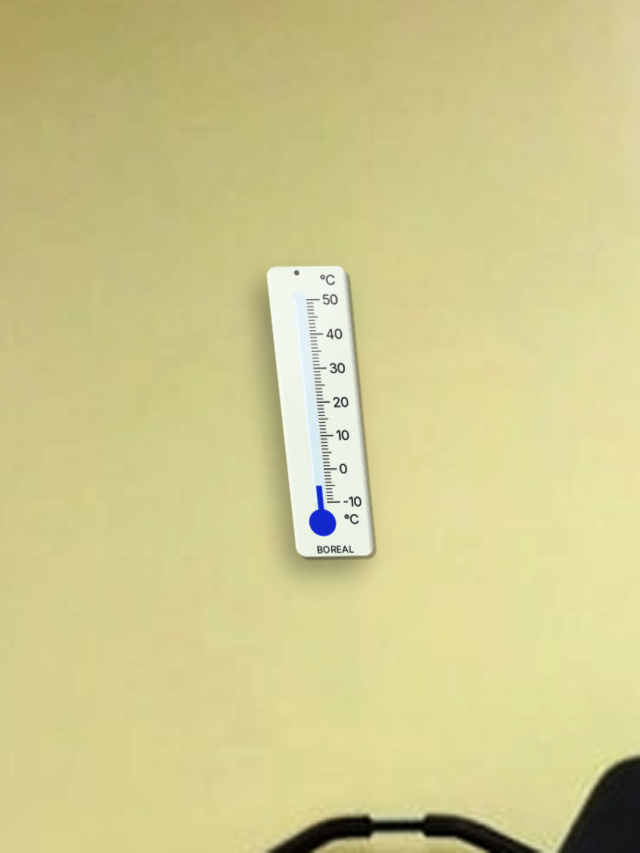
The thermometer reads -5 °C
